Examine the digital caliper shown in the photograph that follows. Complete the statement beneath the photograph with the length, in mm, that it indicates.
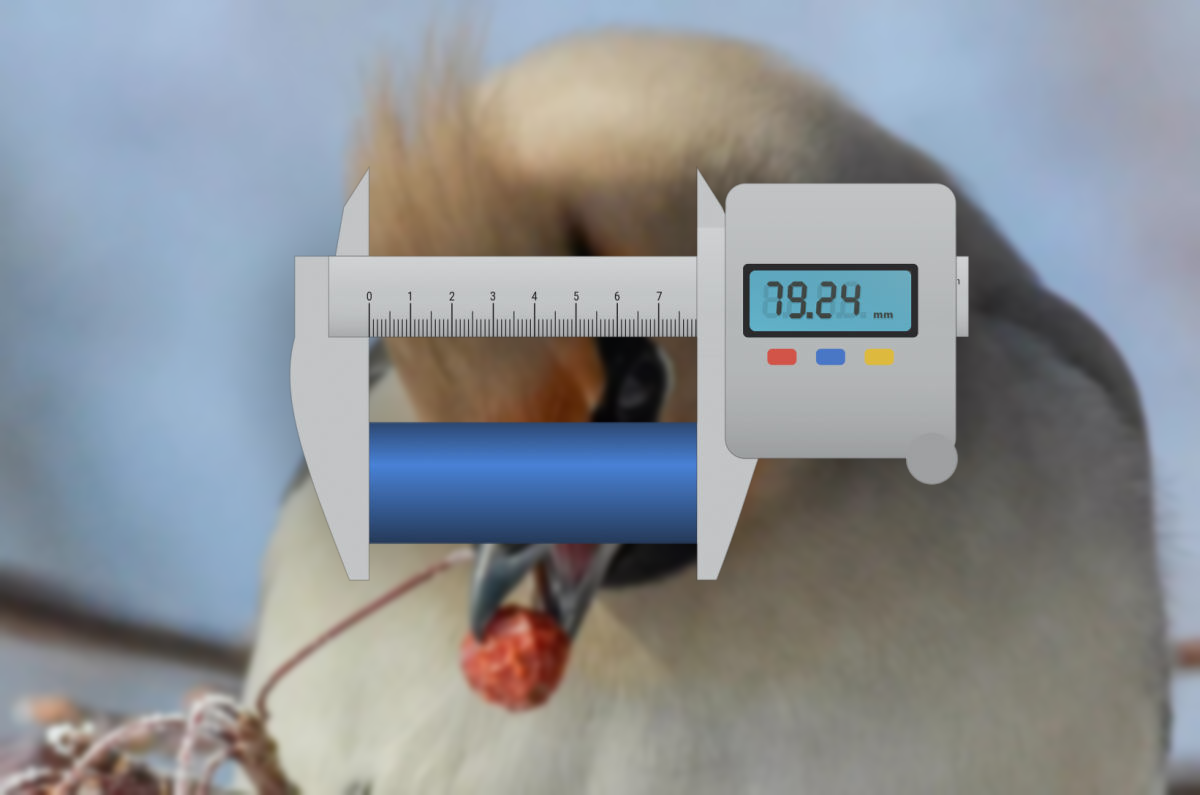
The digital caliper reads 79.24 mm
